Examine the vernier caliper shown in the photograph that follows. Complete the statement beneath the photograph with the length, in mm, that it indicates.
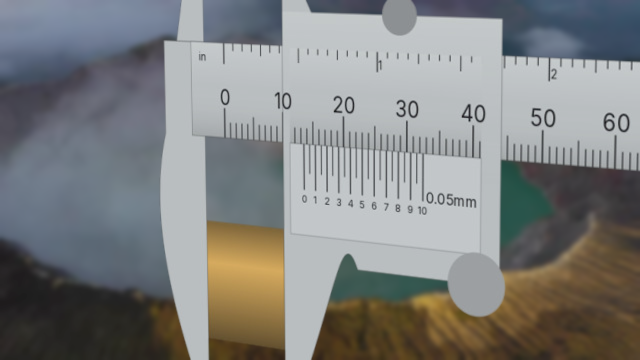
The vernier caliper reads 13.5 mm
